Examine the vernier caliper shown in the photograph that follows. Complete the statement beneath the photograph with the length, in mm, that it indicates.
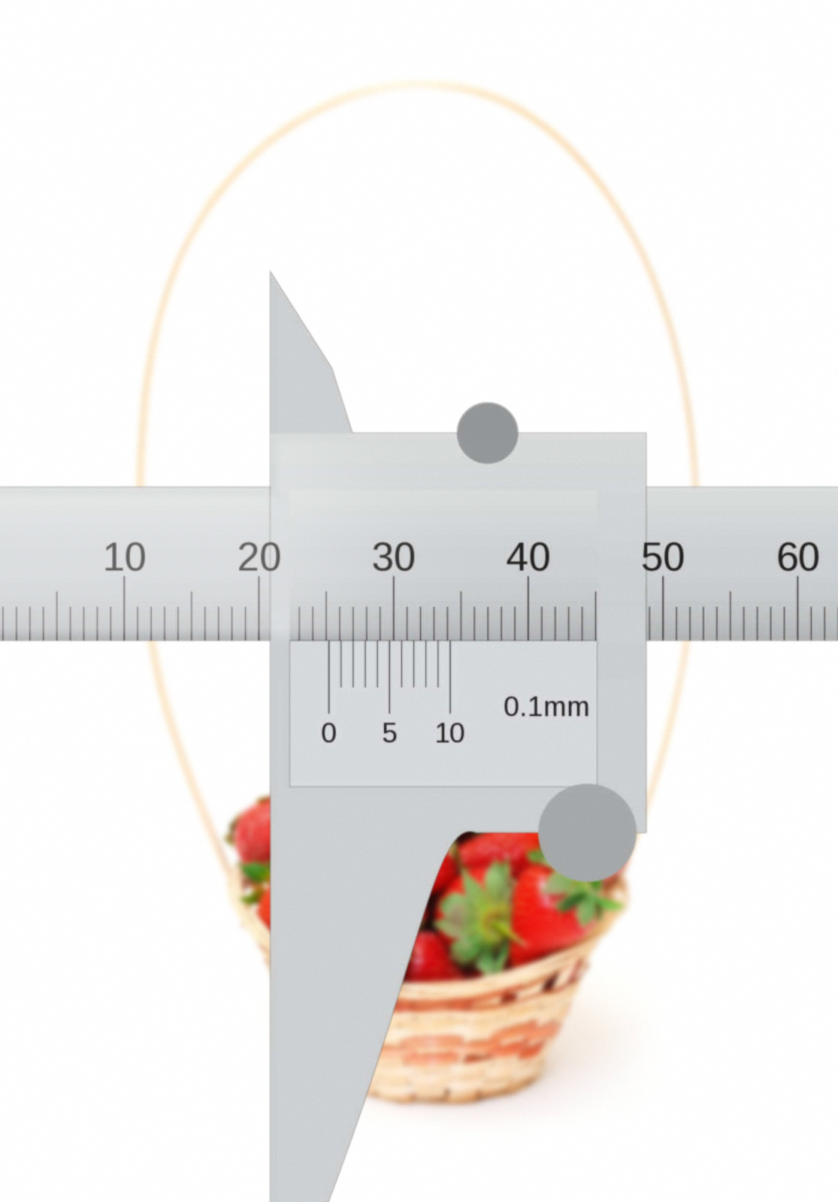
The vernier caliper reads 25.2 mm
